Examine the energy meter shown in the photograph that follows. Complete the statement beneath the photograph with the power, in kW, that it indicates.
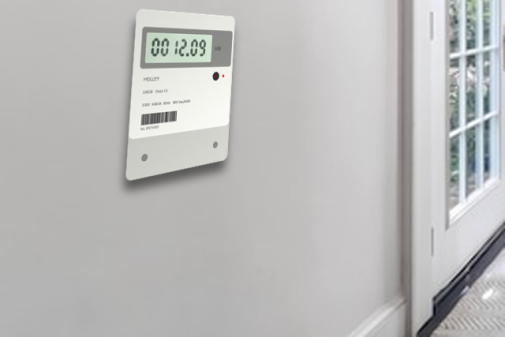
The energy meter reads 12.09 kW
